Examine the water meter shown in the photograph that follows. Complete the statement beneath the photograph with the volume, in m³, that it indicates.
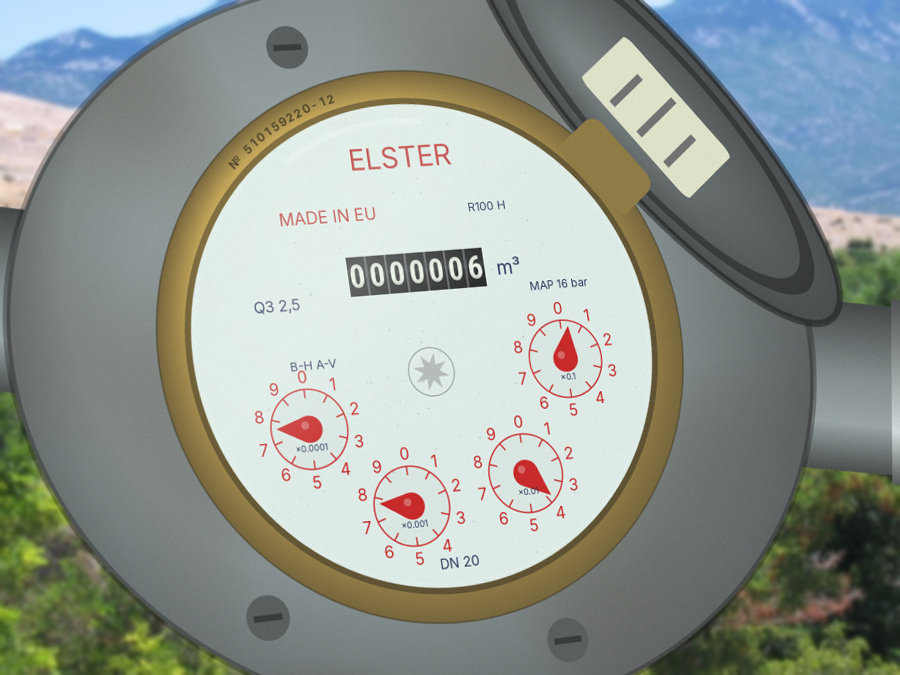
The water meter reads 6.0377 m³
